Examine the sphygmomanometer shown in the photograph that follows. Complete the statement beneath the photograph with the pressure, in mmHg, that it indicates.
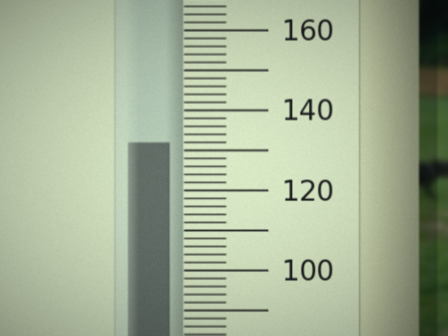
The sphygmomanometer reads 132 mmHg
